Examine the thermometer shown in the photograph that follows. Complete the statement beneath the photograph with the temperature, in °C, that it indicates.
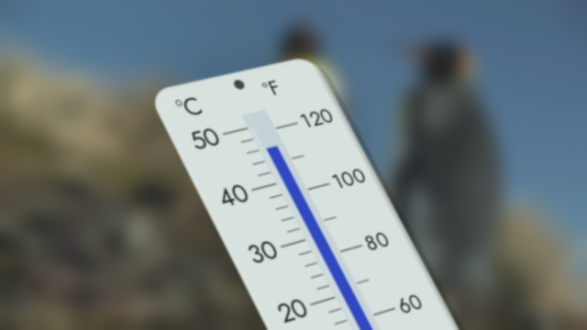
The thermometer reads 46 °C
